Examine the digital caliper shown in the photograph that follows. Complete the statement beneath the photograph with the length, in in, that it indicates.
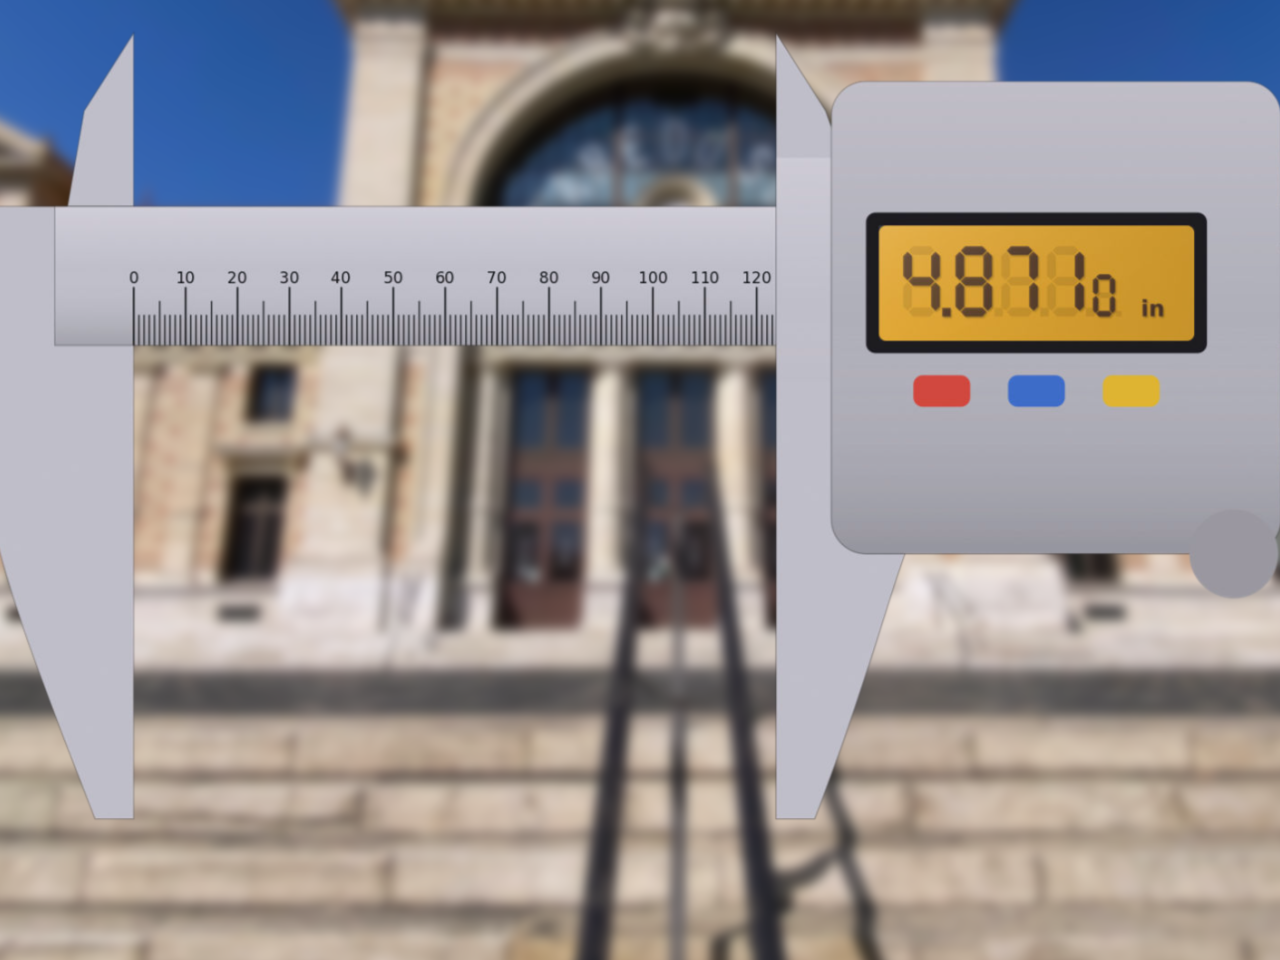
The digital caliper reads 4.8710 in
